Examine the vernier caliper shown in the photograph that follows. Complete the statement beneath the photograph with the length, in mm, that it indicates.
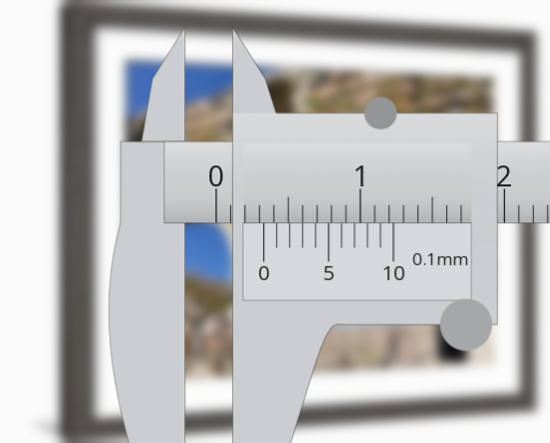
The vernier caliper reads 3.3 mm
